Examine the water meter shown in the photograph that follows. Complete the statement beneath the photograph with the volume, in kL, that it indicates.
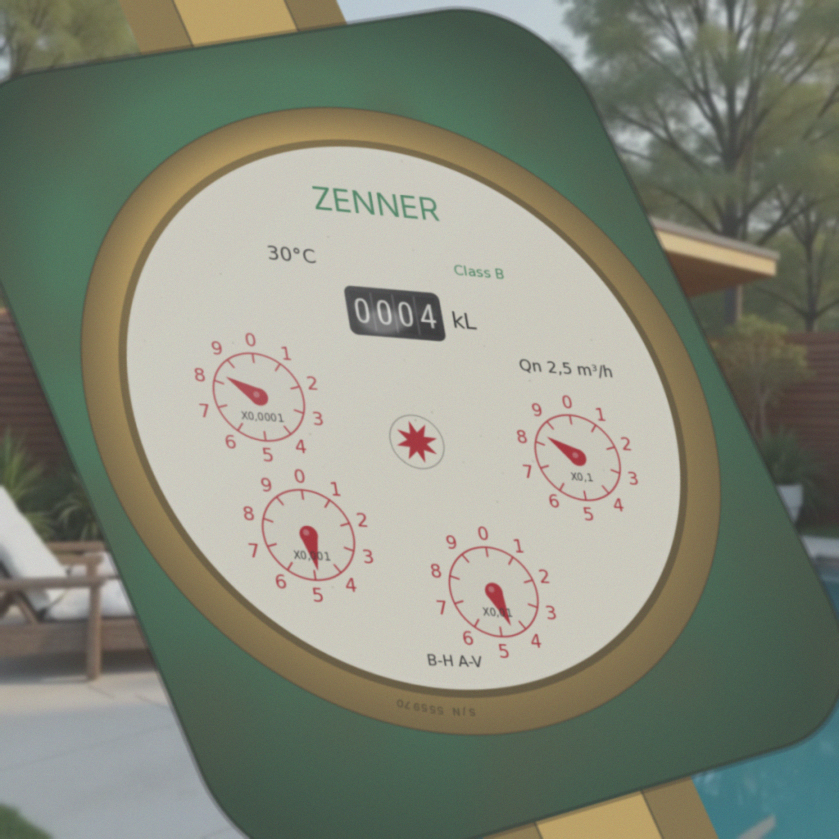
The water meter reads 4.8448 kL
